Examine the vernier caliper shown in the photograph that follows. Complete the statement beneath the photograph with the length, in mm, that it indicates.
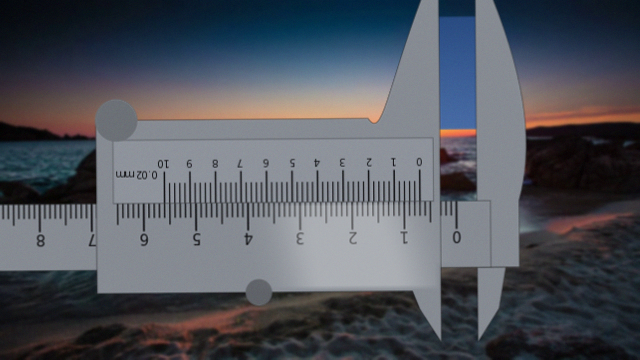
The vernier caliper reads 7.0 mm
